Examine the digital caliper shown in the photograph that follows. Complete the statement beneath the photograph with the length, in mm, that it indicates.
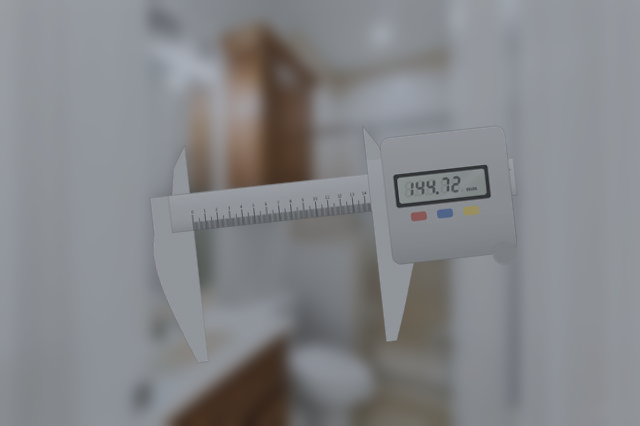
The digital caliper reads 144.72 mm
